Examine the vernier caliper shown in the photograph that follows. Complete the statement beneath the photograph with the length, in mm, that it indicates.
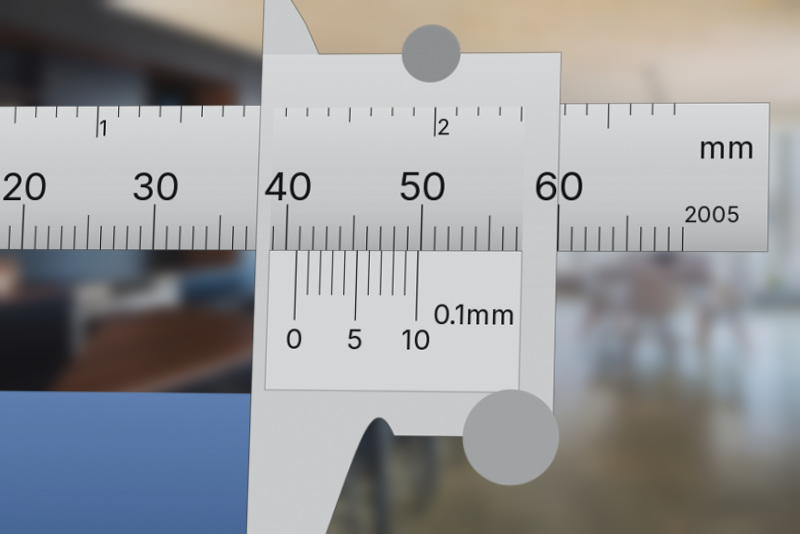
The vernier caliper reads 40.8 mm
